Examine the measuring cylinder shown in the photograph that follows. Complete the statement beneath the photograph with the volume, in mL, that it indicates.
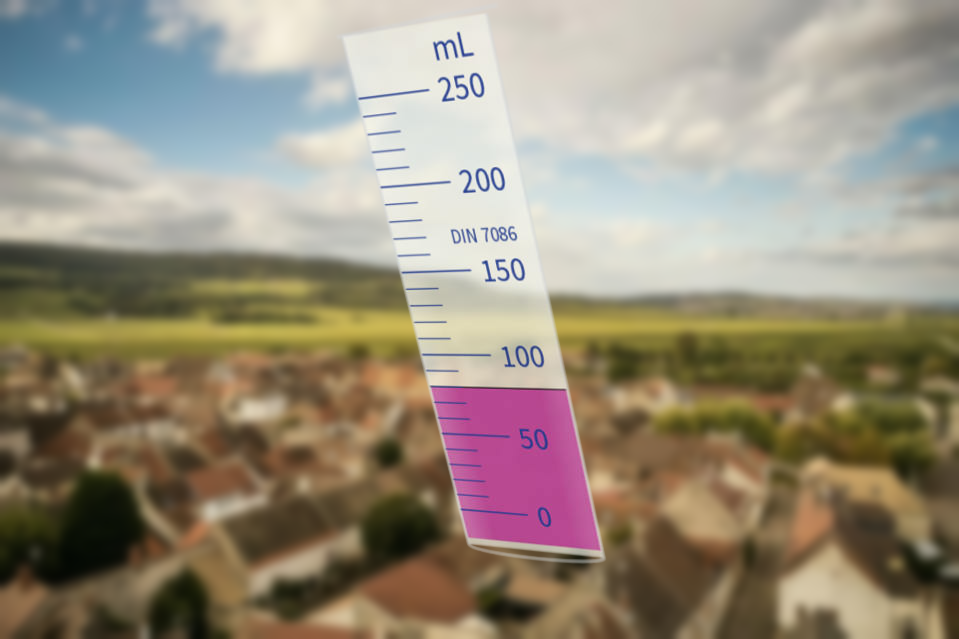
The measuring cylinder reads 80 mL
